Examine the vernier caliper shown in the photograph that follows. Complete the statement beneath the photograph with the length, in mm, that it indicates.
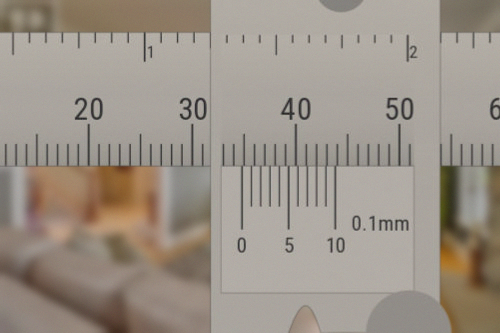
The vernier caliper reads 34.8 mm
